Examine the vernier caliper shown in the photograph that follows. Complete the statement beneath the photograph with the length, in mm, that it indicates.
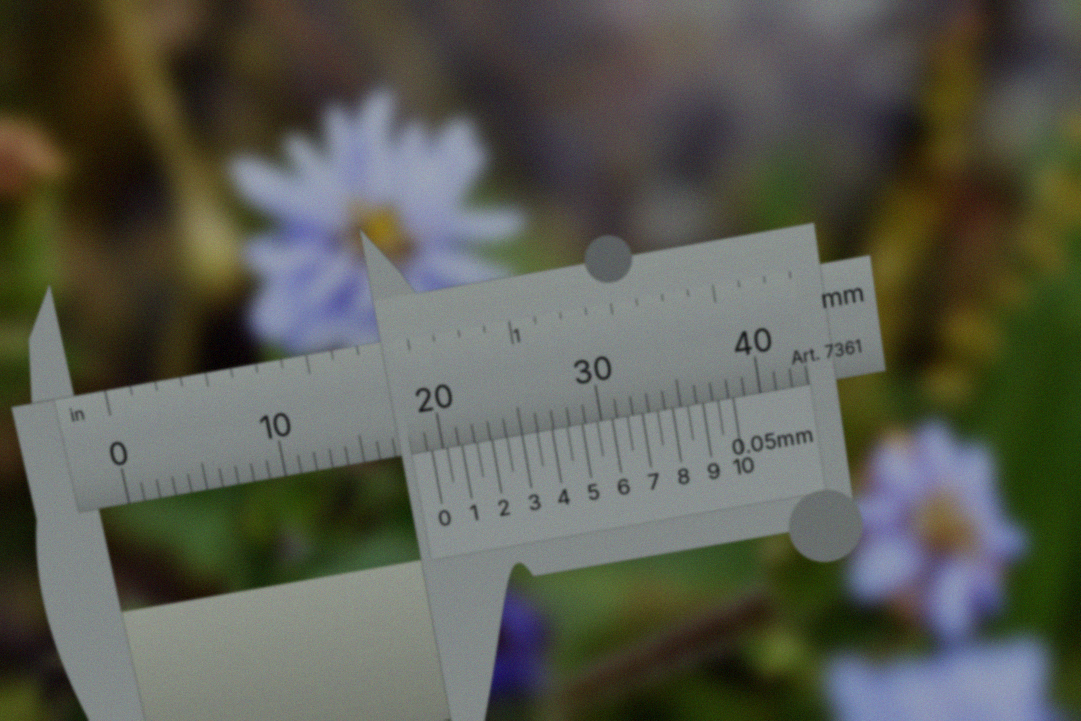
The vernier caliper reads 19.3 mm
